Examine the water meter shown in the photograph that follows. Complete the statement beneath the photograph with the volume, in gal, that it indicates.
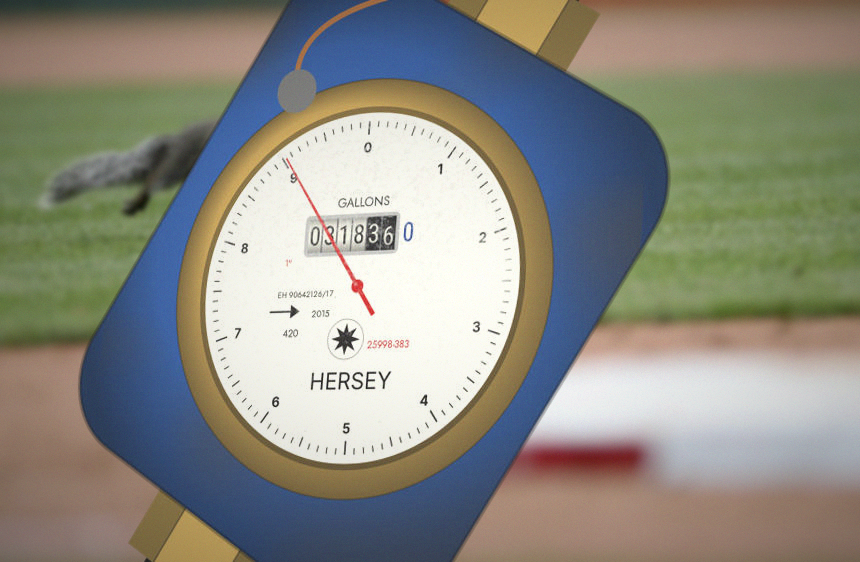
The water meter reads 318359.0 gal
